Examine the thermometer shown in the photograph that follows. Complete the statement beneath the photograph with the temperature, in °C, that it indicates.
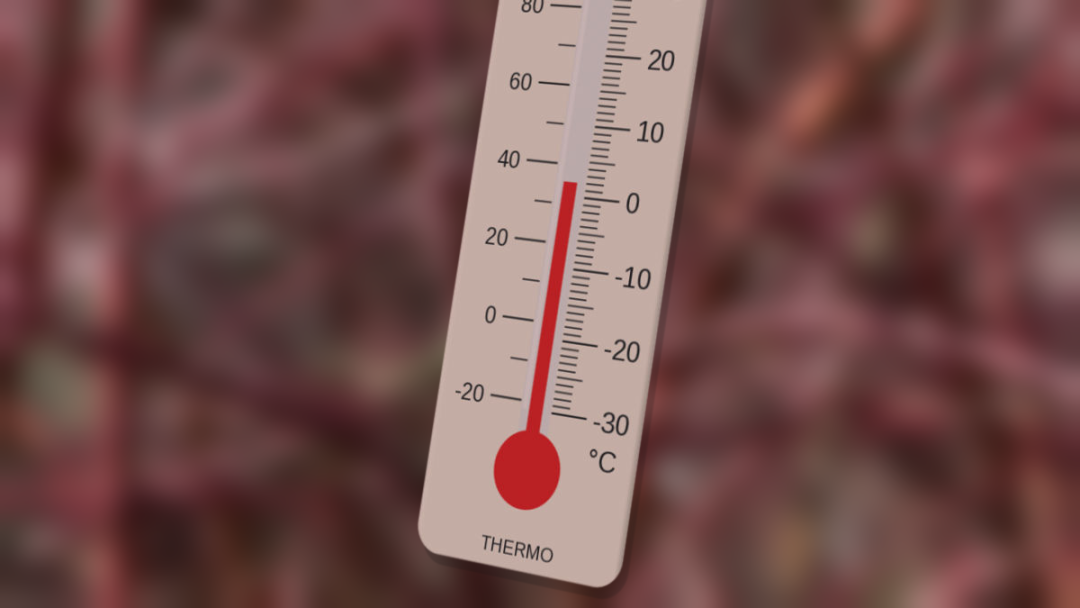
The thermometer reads 2 °C
